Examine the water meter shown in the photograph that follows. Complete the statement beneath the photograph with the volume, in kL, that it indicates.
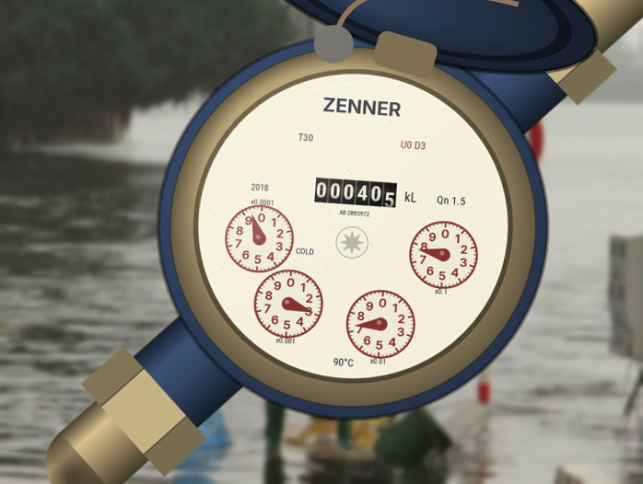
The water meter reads 404.7729 kL
